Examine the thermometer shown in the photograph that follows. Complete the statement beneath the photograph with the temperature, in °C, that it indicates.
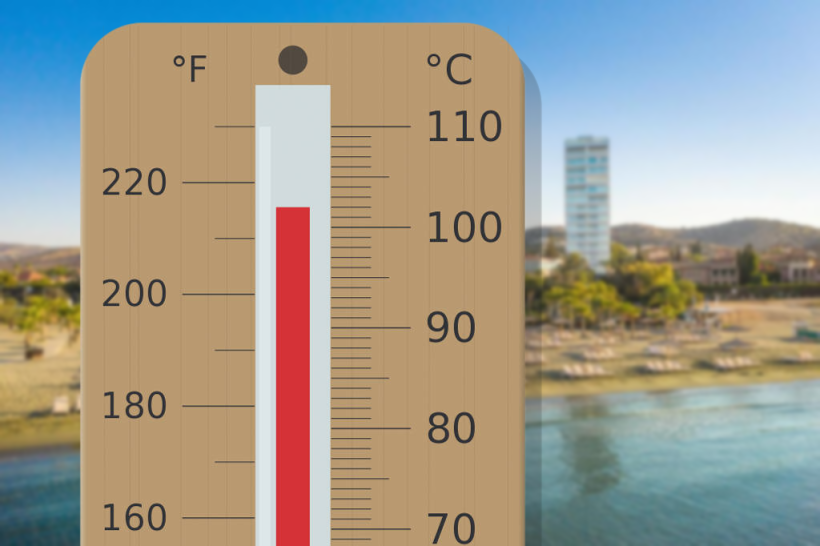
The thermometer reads 102 °C
